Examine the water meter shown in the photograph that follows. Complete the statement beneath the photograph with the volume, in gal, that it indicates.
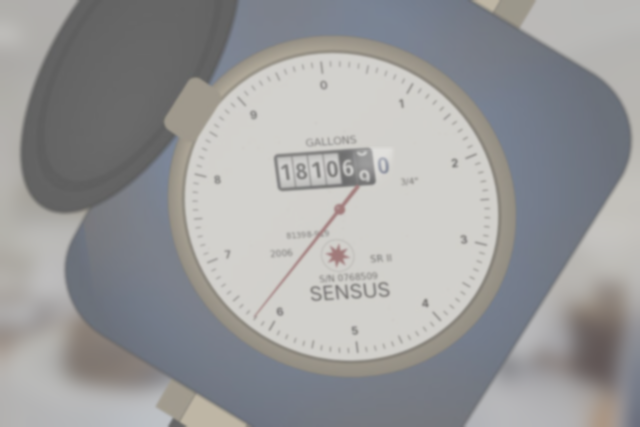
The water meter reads 1810686.2 gal
